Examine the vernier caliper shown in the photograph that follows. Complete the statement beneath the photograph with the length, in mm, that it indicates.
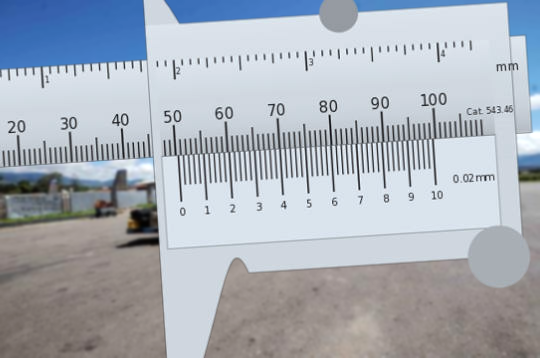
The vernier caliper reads 50.5 mm
